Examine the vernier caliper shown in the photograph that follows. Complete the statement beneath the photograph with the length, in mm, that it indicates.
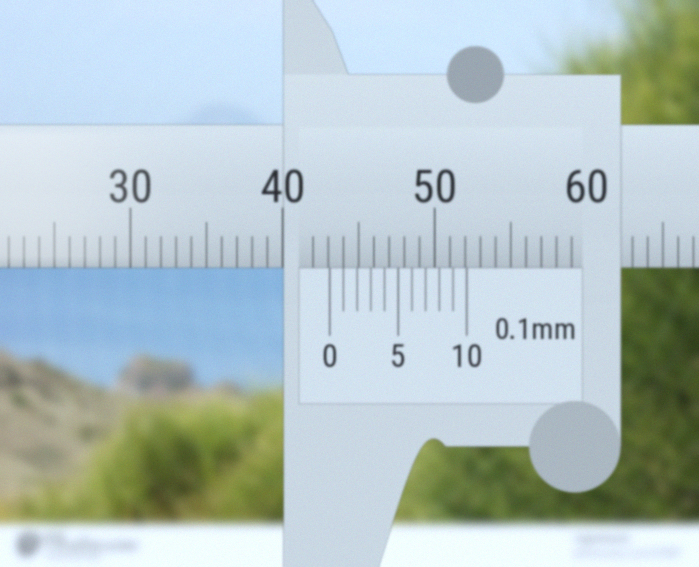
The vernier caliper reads 43.1 mm
